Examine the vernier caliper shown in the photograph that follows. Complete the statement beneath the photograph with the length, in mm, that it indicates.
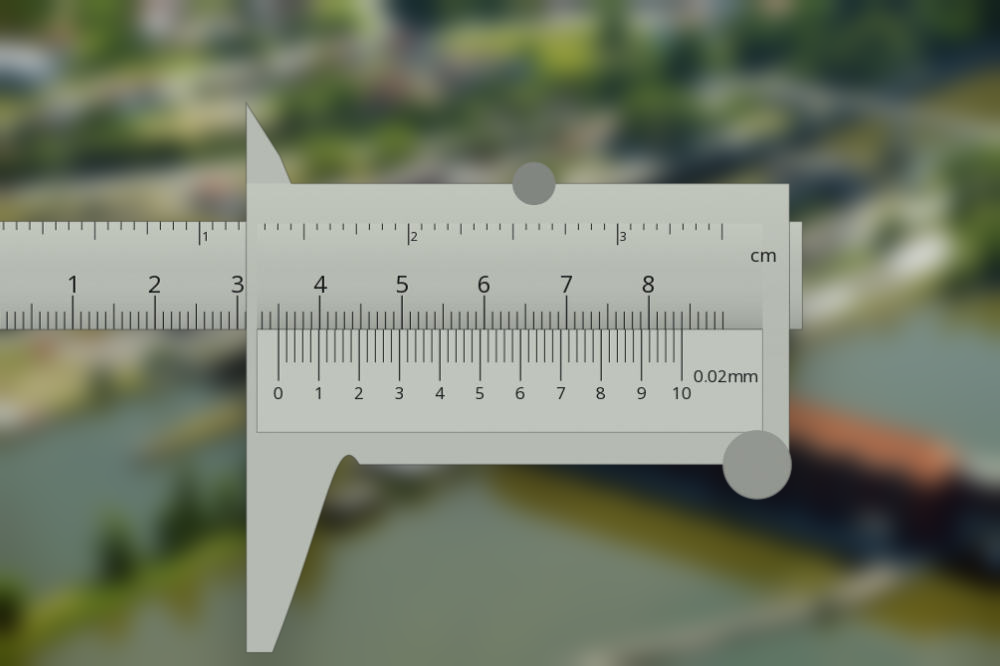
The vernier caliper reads 35.0 mm
